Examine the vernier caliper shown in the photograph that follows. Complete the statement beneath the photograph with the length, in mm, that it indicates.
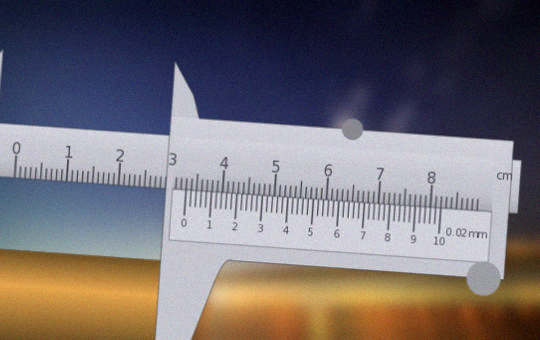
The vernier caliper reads 33.0 mm
